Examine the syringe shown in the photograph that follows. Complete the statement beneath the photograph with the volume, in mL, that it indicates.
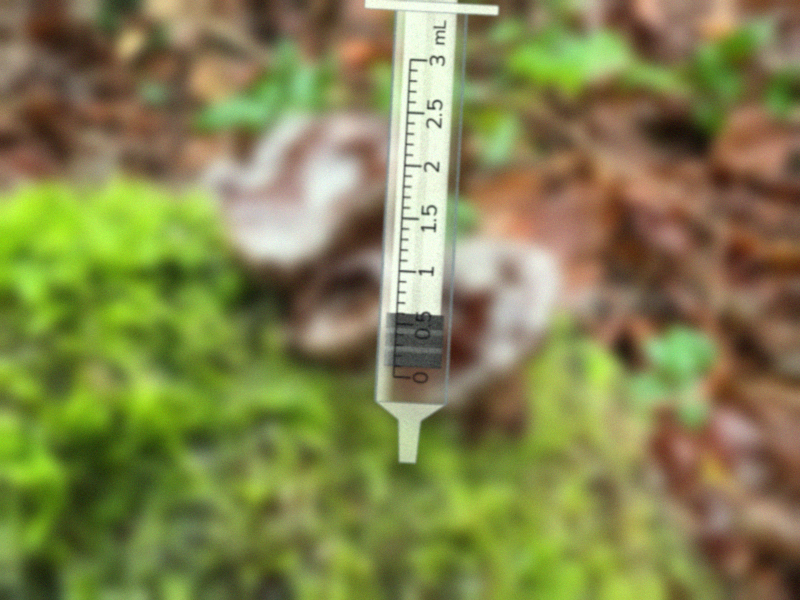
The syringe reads 0.1 mL
